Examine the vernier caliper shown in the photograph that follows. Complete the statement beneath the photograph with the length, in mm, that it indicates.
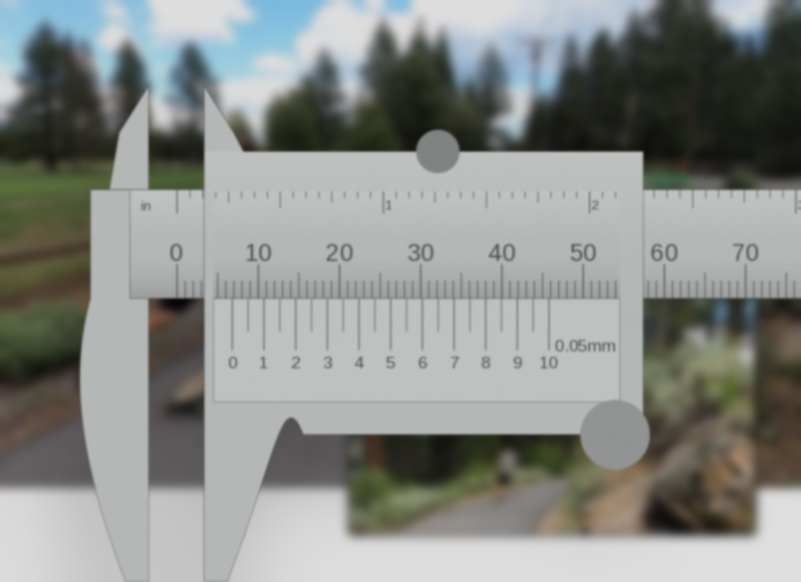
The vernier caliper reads 6.8 mm
